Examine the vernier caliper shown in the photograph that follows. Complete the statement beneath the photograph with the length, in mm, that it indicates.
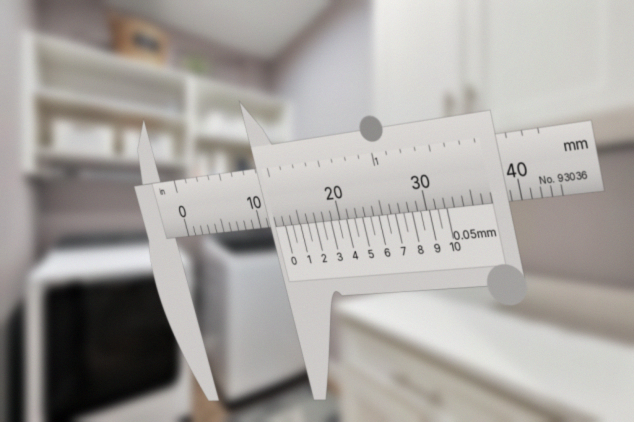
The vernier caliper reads 13.2 mm
